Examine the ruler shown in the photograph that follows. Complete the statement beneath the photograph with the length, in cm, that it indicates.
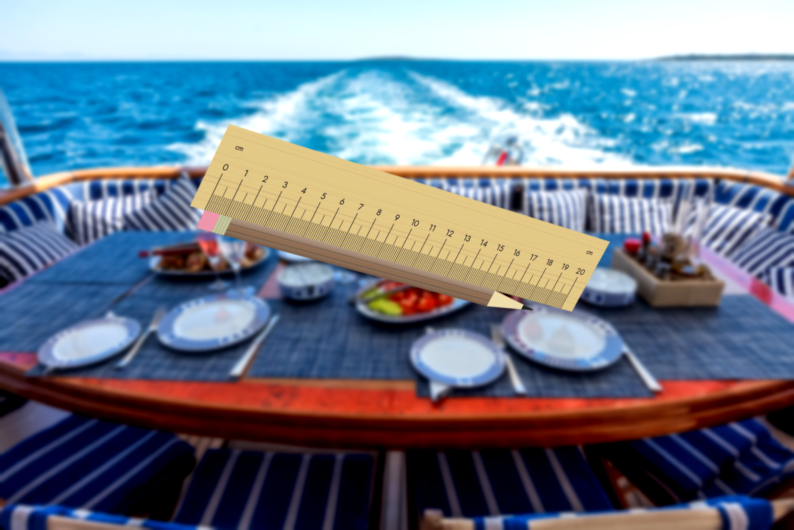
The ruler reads 18.5 cm
